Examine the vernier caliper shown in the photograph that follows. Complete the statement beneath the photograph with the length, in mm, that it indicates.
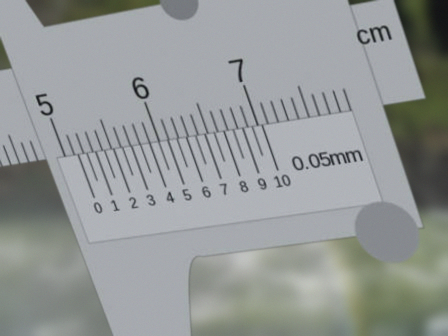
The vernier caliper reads 51.4 mm
